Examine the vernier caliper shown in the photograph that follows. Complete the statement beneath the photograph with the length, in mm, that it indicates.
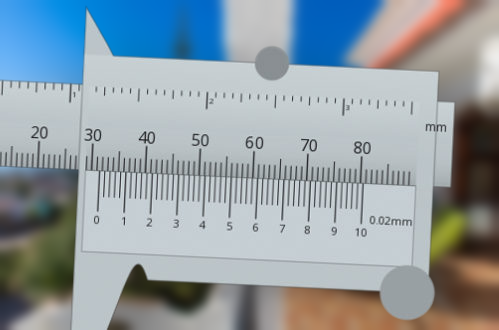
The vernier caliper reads 31.5 mm
